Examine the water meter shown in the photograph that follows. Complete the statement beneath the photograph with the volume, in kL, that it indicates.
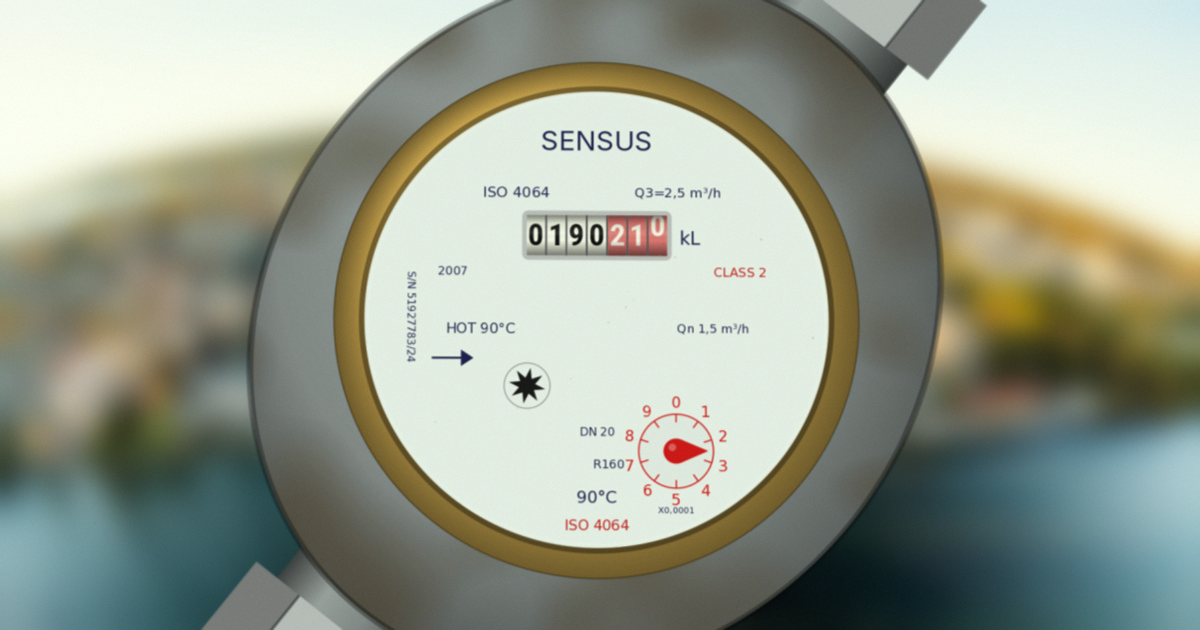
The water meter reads 190.2102 kL
